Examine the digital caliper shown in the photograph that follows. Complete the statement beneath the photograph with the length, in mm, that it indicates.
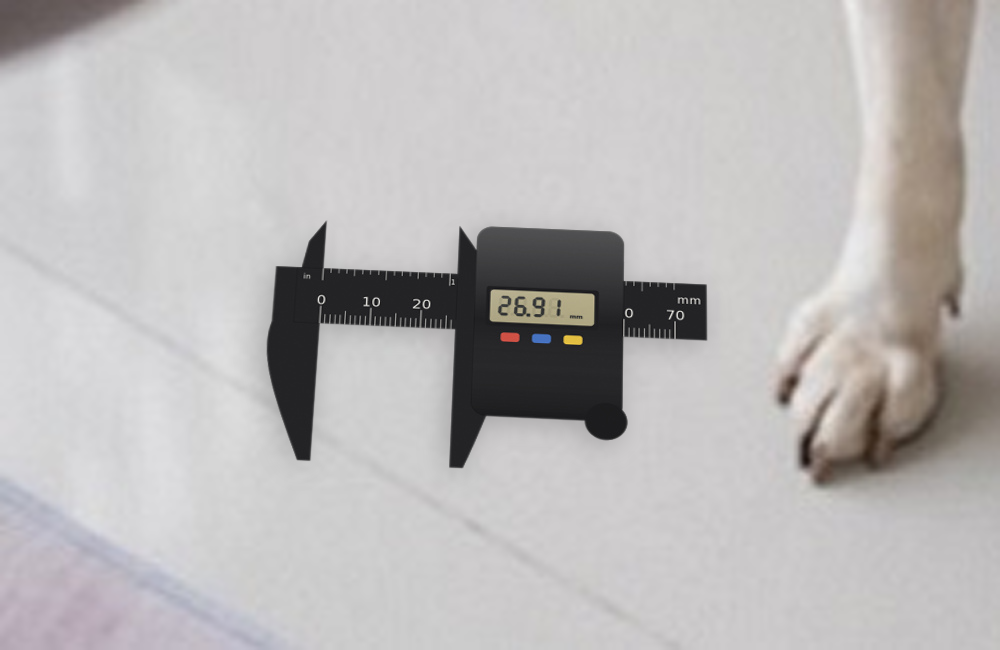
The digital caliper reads 26.91 mm
